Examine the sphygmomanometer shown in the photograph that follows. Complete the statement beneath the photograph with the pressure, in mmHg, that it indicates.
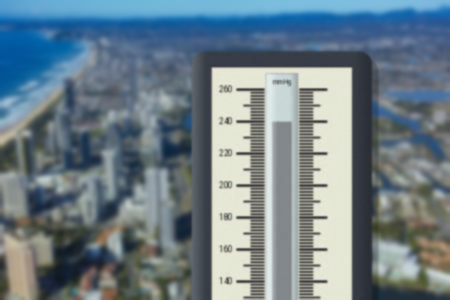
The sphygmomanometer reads 240 mmHg
